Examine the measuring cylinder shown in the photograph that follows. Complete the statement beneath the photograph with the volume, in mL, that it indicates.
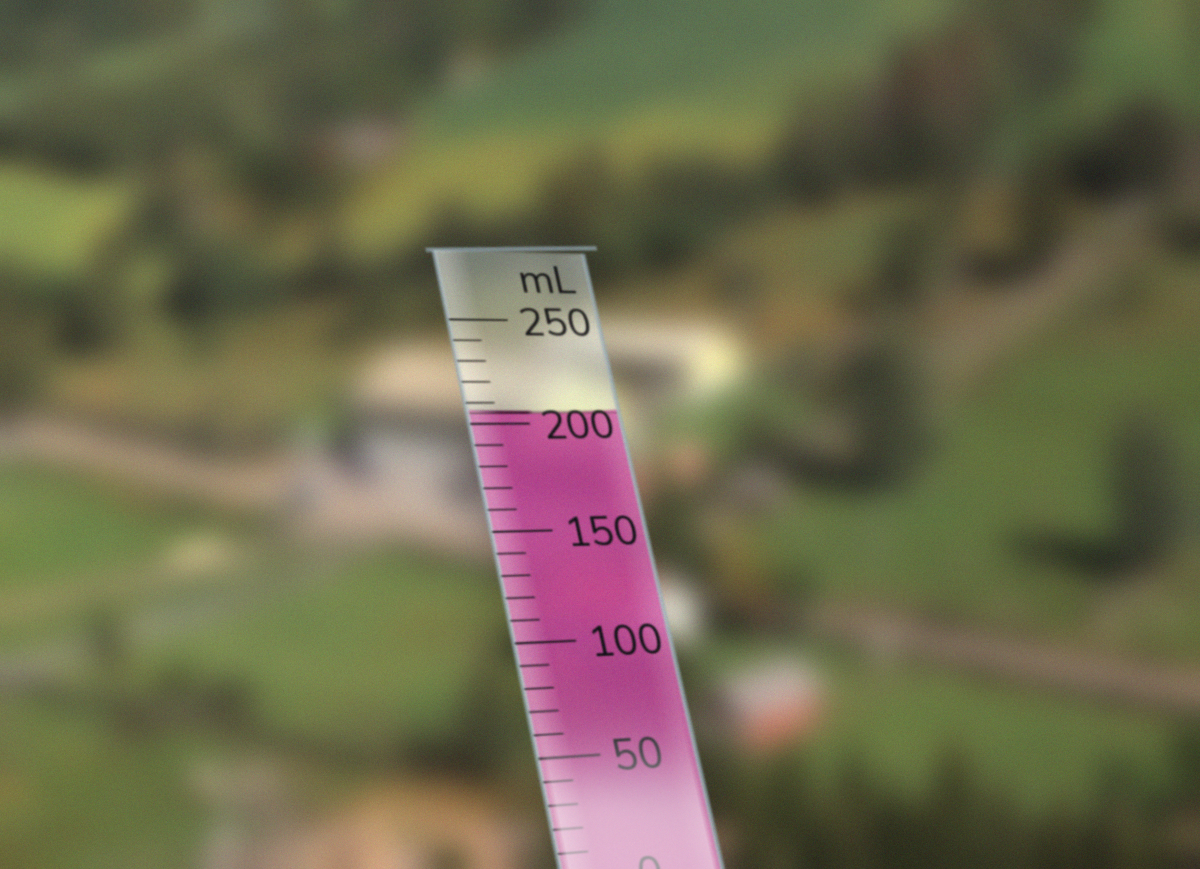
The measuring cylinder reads 205 mL
